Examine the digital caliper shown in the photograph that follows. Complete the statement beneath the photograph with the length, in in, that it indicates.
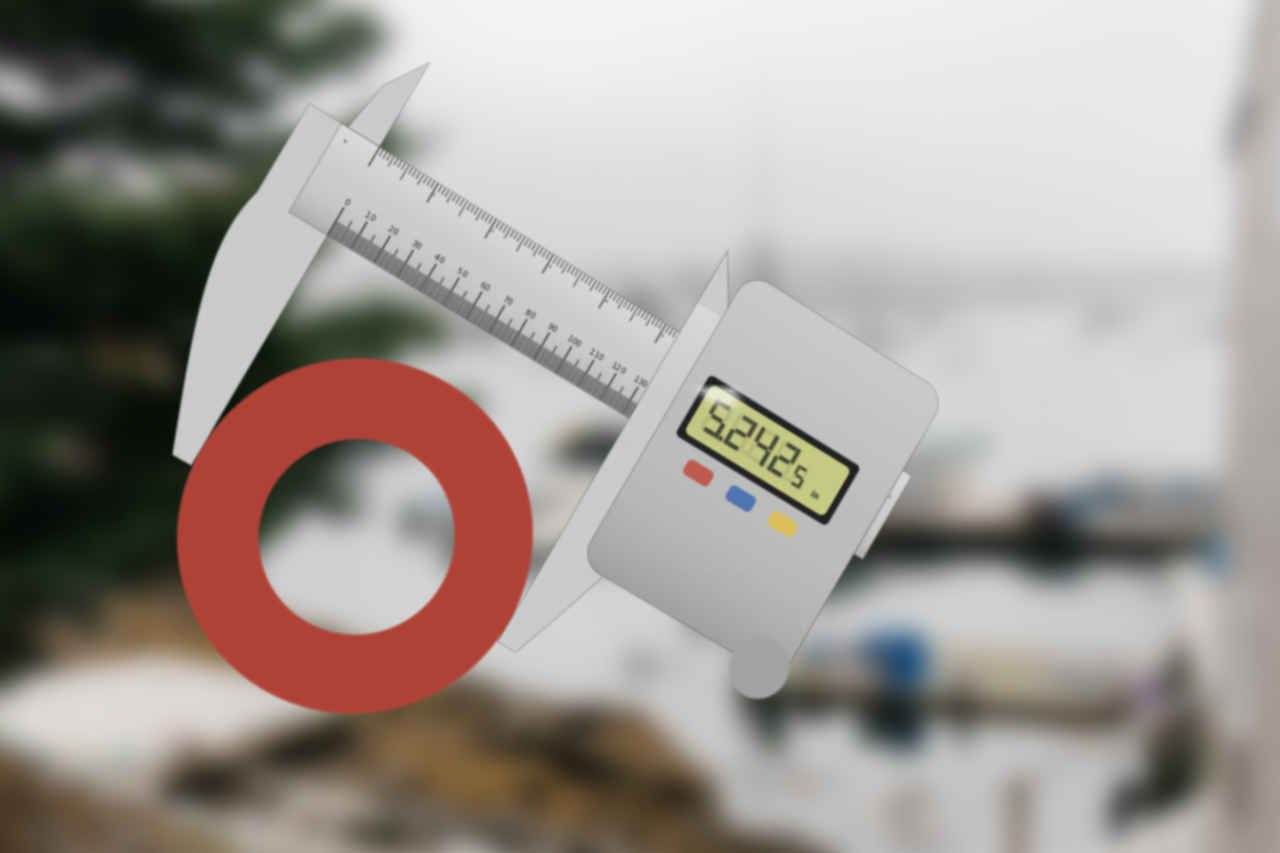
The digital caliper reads 5.2425 in
